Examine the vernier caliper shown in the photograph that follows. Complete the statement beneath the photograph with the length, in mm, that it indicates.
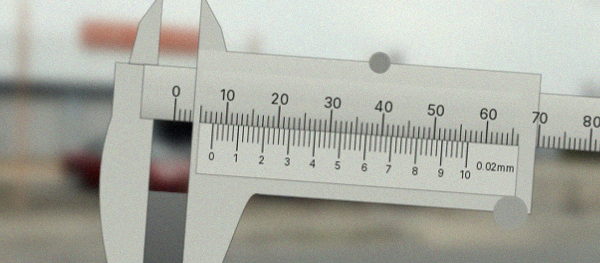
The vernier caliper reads 7.5 mm
